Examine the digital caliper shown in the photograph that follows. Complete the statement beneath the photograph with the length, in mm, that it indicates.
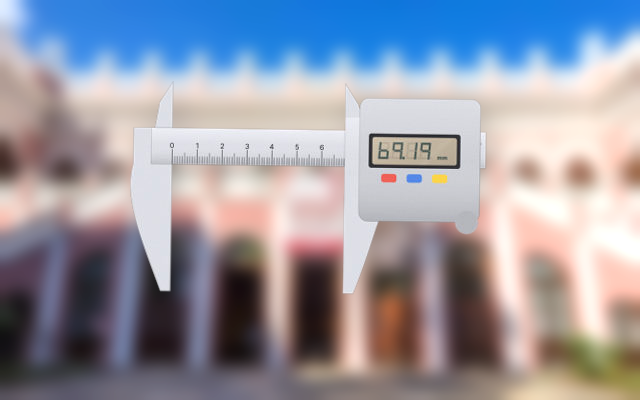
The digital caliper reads 69.19 mm
